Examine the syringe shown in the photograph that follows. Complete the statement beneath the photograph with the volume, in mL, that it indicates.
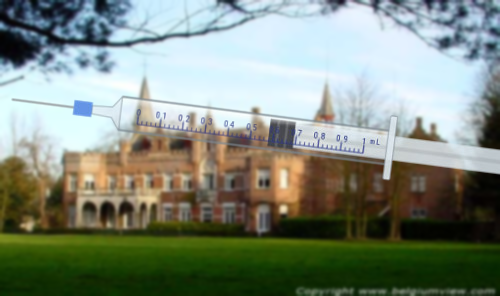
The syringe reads 0.58 mL
